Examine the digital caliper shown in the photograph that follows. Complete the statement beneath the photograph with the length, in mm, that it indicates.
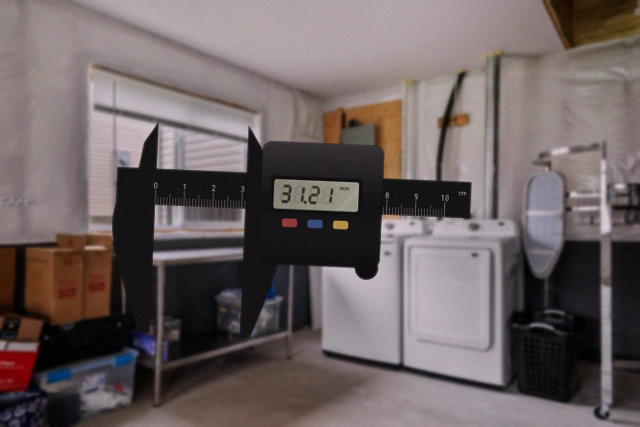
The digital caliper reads 31.21 mm
